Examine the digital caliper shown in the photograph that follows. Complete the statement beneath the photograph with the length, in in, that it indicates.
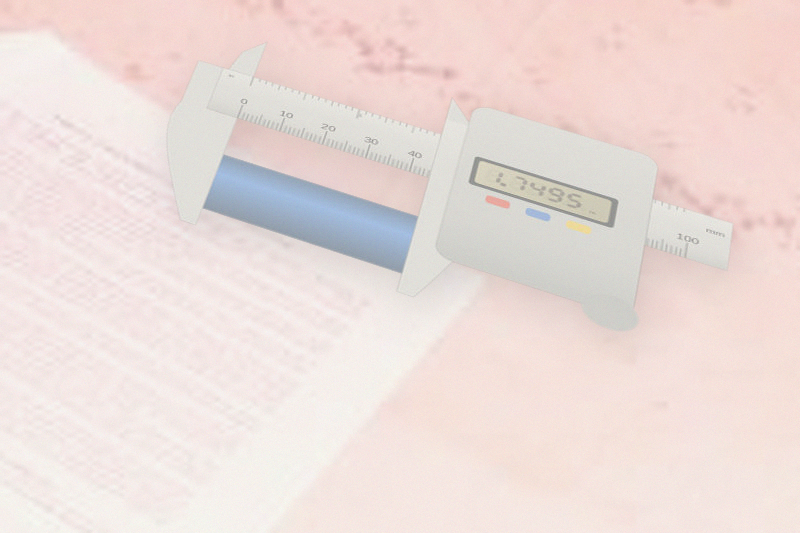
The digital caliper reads 1.7495 in
